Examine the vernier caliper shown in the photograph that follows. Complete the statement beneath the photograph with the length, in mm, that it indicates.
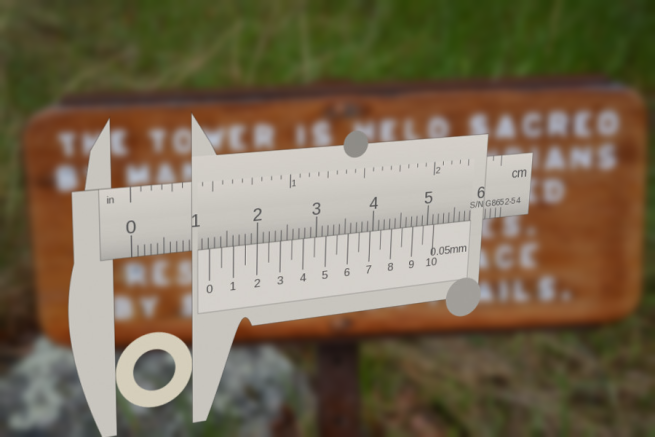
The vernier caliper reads 12.2 mm
